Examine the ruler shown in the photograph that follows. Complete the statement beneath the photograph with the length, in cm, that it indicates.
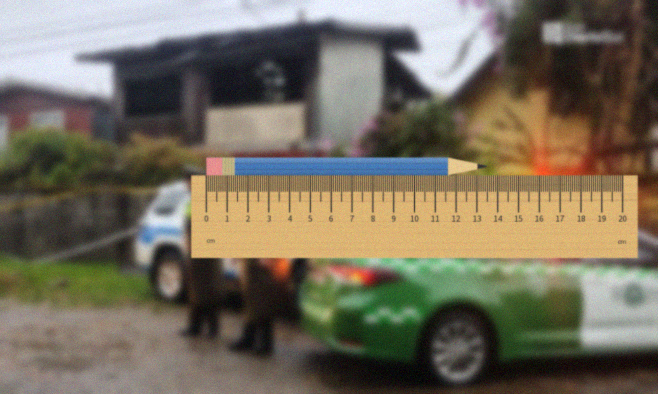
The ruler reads 13.5 cm
